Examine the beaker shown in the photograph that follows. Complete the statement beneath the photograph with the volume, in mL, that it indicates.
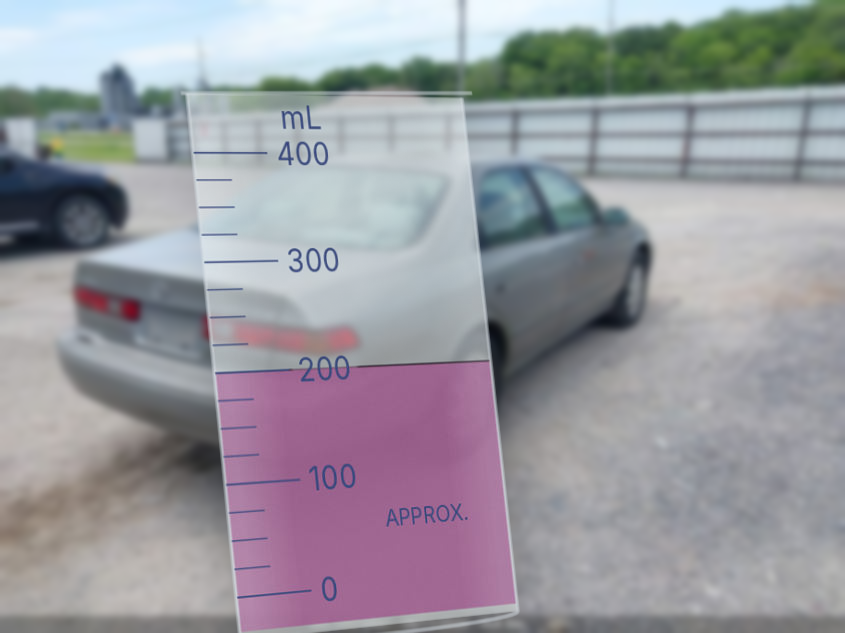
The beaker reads 200 mL
